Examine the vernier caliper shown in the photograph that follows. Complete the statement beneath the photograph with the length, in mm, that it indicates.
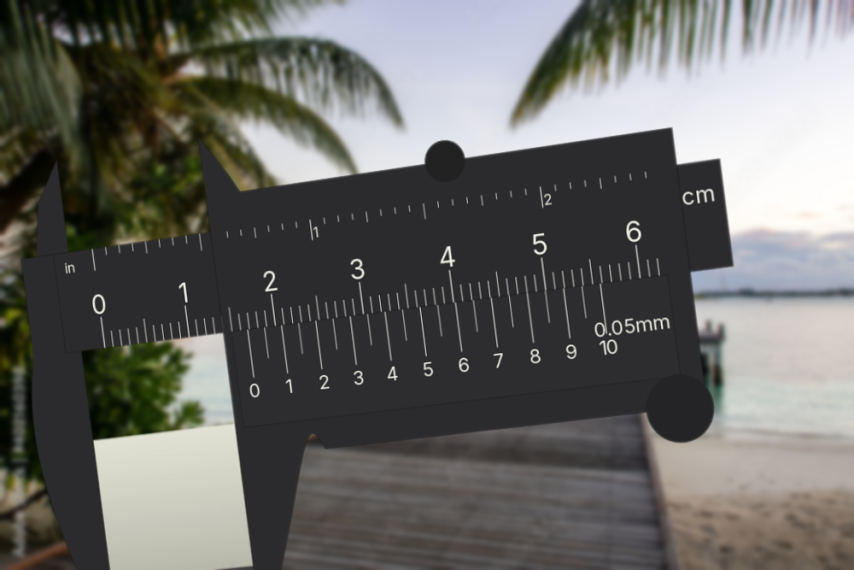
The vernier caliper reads 16.8 mm
